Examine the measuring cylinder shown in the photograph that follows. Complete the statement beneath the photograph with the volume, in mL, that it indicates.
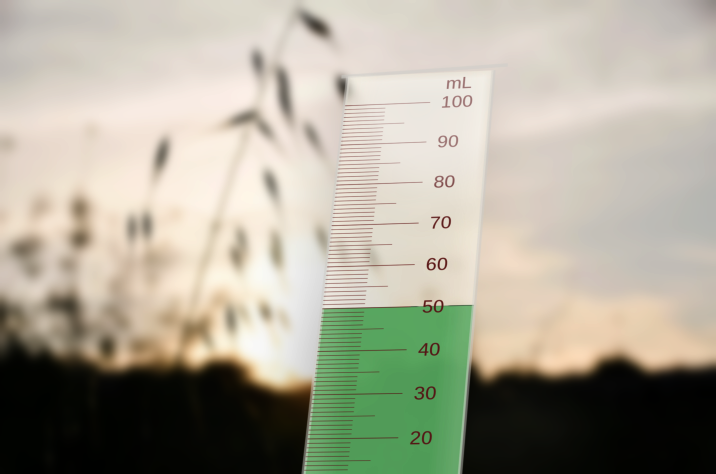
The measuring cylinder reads 50 mL
